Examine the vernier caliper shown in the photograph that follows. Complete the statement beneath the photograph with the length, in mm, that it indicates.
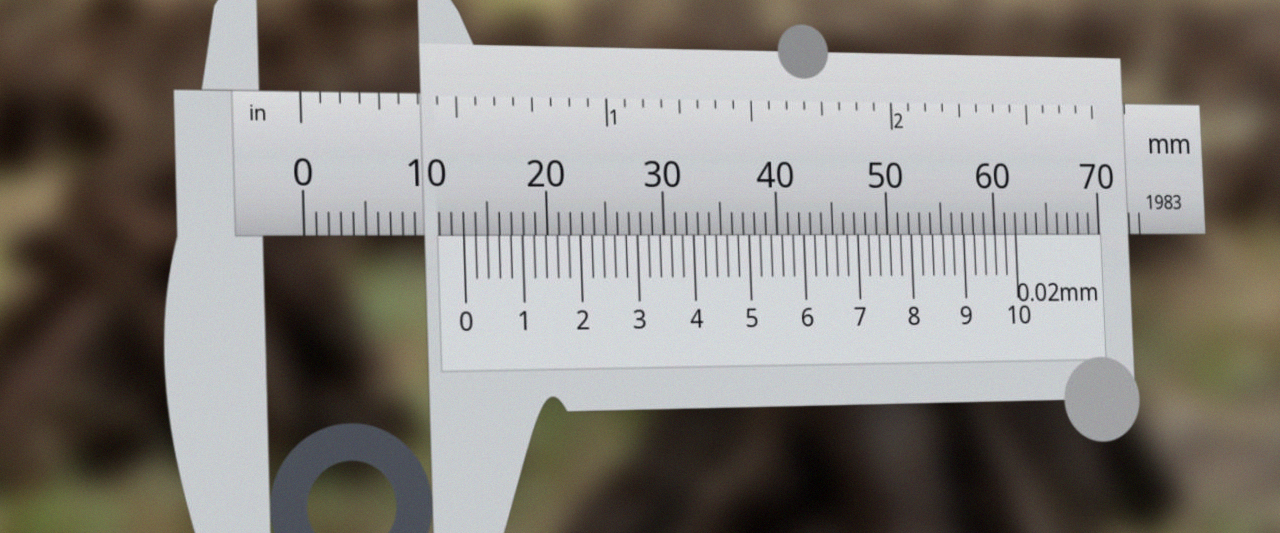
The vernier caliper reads 13.0 mm
